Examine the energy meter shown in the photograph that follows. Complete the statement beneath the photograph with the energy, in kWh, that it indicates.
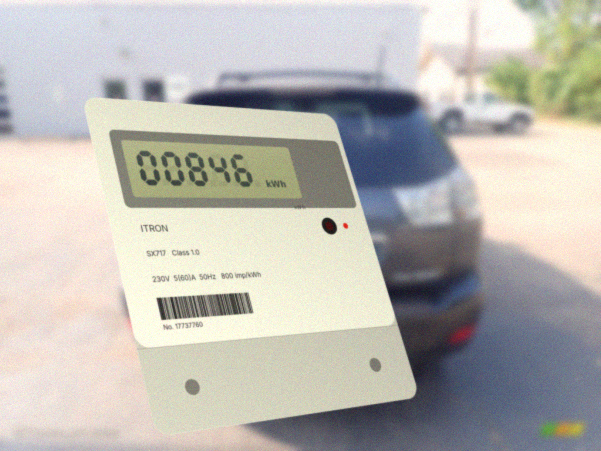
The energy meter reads 846 kWh
